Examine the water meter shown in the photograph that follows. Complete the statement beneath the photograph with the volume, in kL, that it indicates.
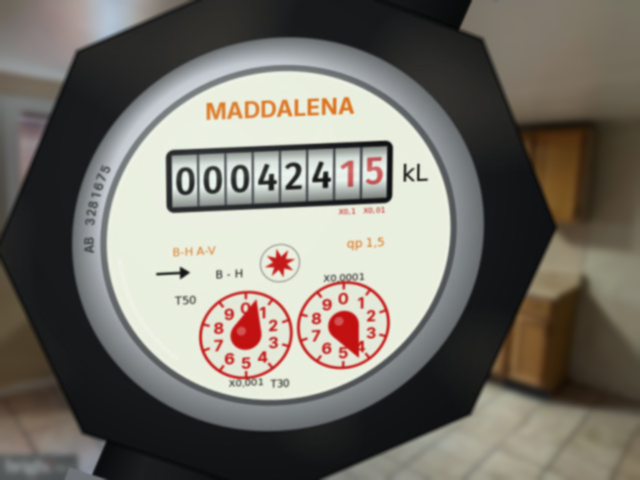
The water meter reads 424.1504 kL
